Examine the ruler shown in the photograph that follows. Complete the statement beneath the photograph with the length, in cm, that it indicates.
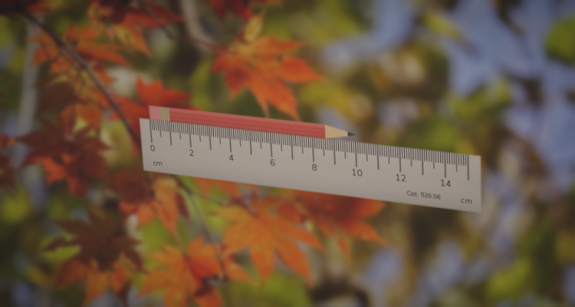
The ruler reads 10 cm
